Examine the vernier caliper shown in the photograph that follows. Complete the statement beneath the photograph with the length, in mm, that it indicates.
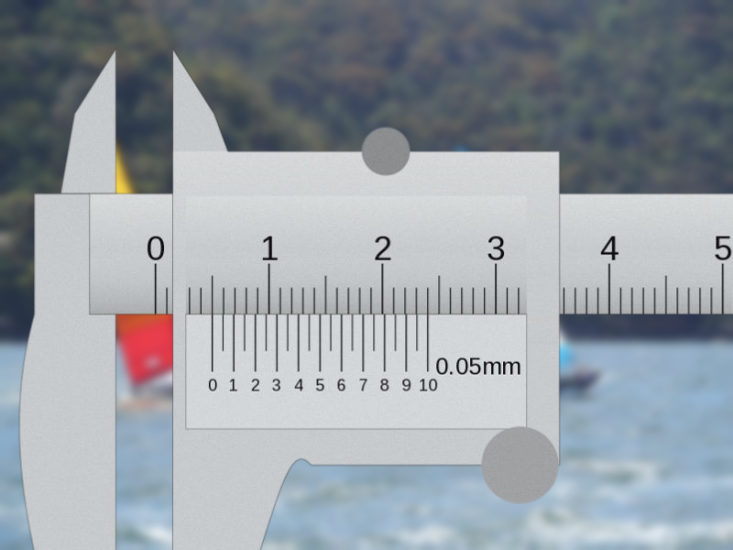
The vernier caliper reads 5.0 mm
